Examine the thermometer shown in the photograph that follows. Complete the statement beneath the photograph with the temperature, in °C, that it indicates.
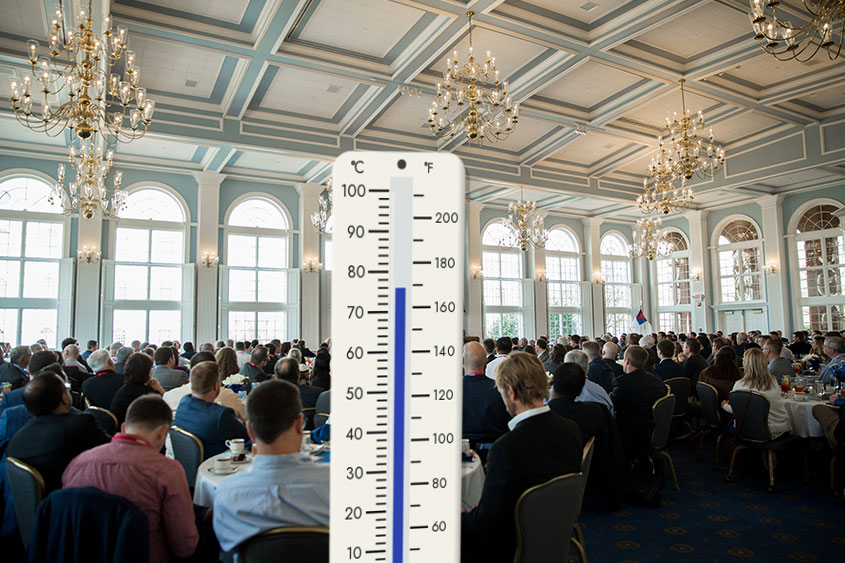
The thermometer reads 76 °C
